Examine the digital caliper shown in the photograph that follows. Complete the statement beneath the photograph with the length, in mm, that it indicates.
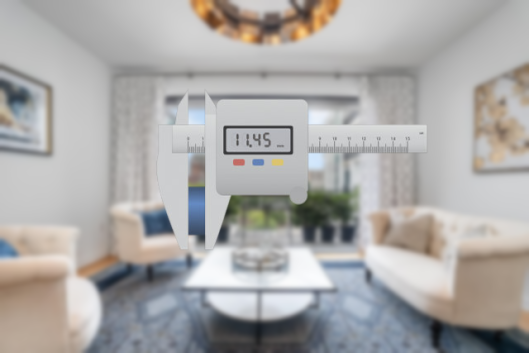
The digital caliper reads 11.45 mm
